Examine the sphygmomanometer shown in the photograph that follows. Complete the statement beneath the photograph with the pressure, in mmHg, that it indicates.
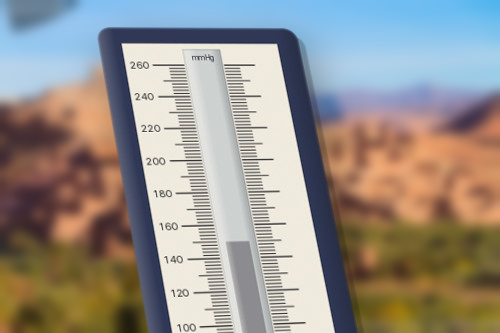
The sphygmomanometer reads 150 mmHg
